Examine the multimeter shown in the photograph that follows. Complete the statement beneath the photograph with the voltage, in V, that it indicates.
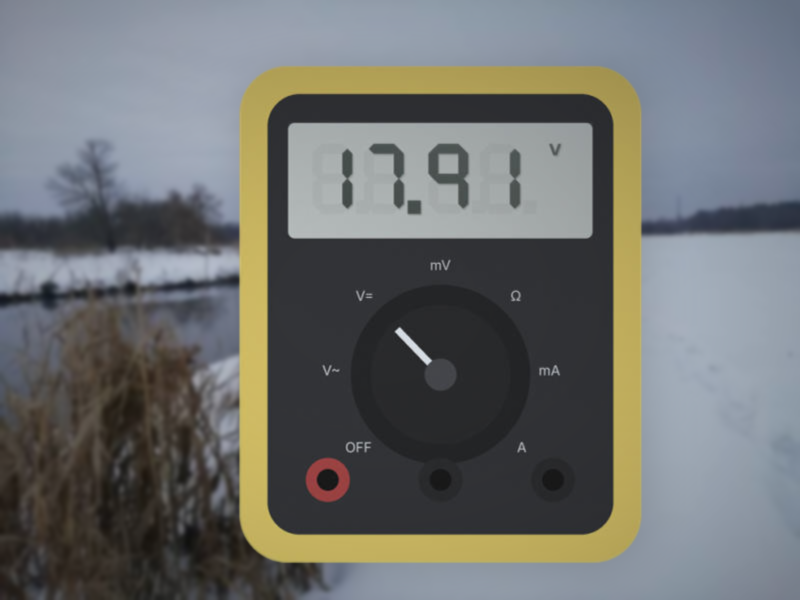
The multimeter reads 17.91 V
